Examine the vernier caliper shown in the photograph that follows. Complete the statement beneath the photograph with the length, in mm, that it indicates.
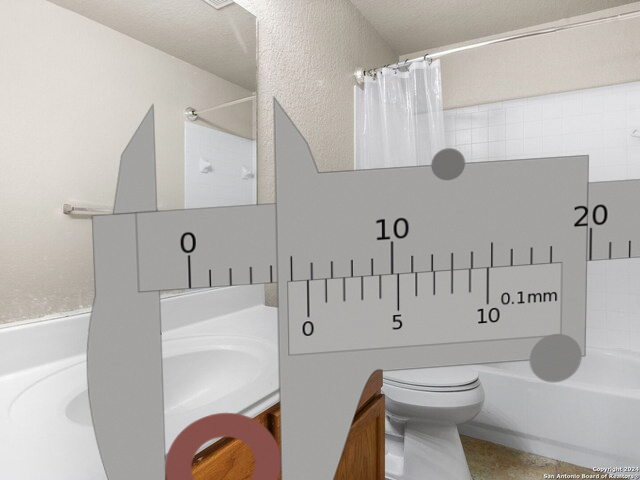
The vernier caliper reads 5.8 mm
